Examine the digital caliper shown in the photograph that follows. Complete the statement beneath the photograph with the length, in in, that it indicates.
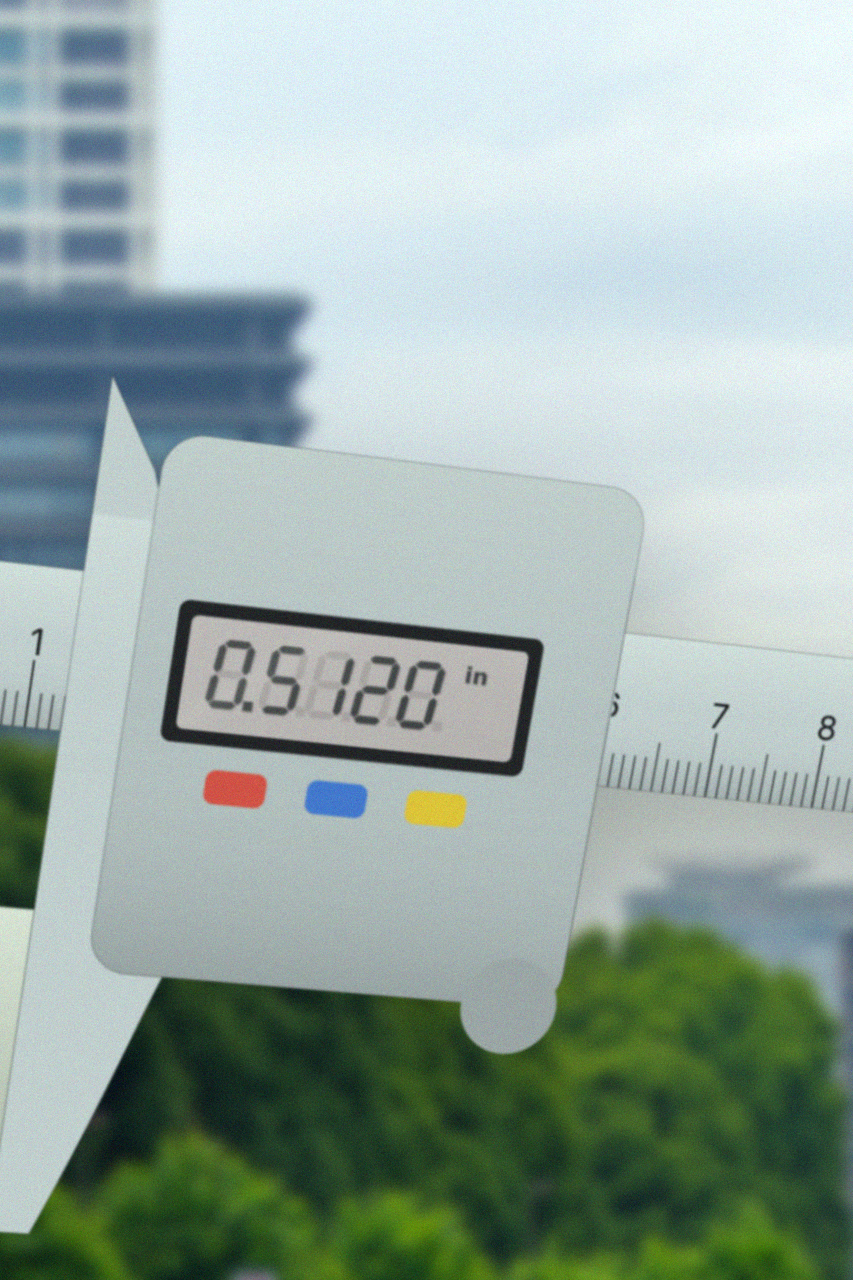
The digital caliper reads 0.5120 in
